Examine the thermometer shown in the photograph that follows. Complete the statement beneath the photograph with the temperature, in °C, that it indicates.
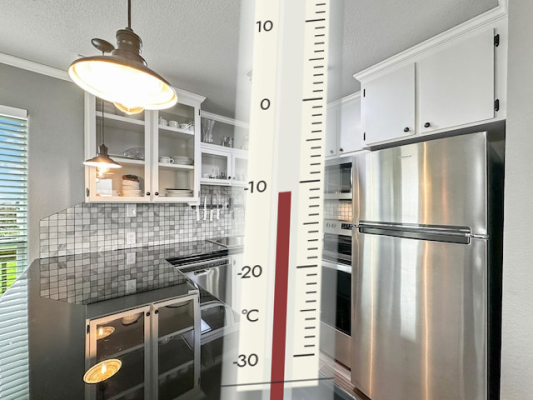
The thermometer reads -11 °C
